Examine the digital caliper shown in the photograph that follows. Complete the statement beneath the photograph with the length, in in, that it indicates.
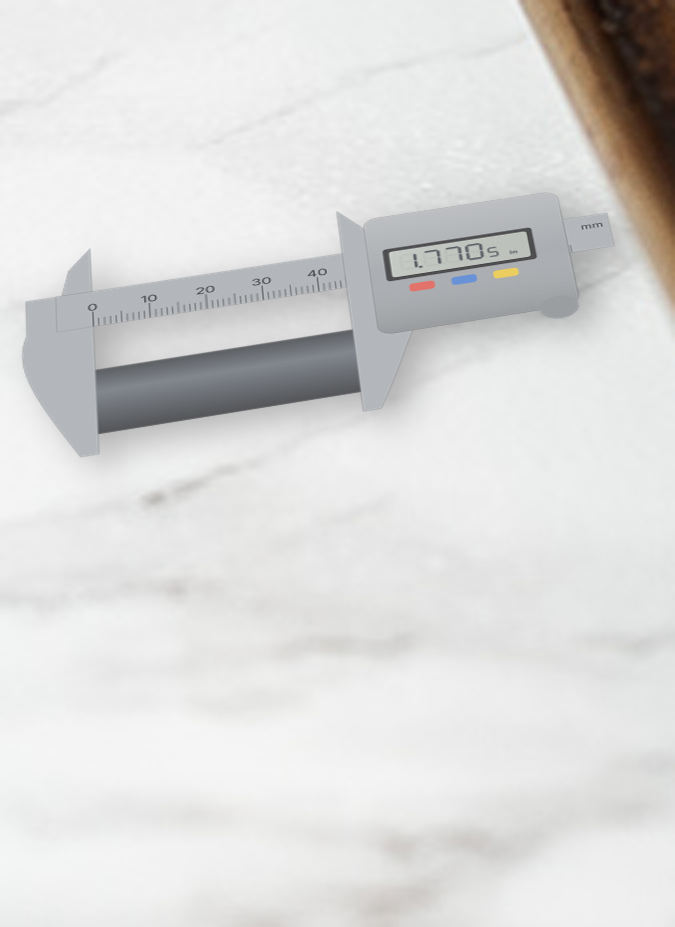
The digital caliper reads 1.7705 in
